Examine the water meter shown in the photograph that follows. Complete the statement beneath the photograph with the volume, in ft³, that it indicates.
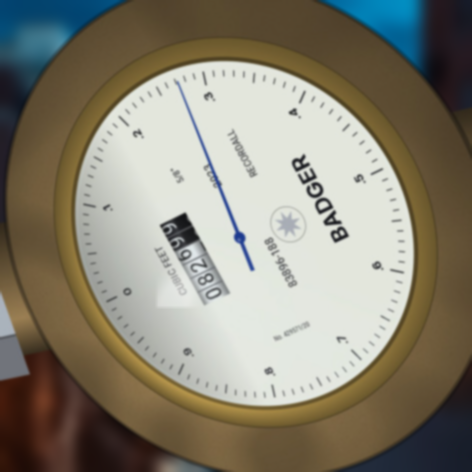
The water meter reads 82699.27 ft³
